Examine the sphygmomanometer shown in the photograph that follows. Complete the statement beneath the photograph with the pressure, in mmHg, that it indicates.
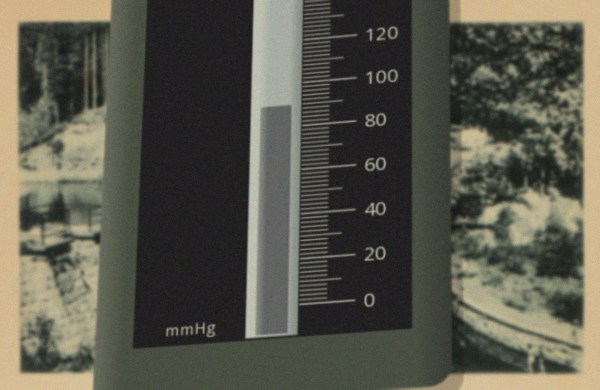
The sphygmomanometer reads 90 mmHg
